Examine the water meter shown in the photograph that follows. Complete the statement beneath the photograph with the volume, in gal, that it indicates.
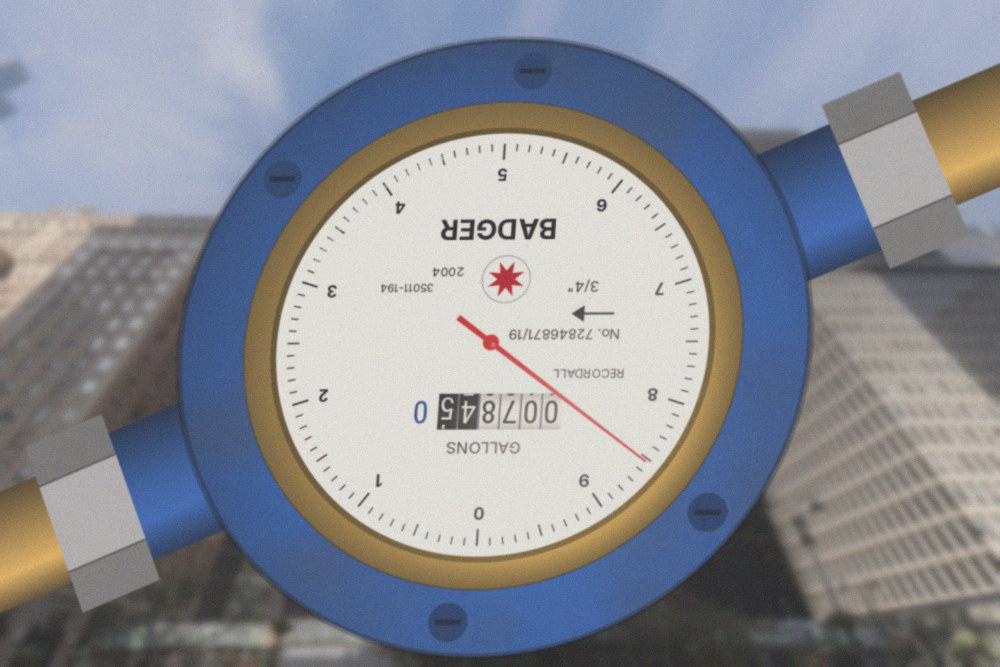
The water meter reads 78448.5 gal
